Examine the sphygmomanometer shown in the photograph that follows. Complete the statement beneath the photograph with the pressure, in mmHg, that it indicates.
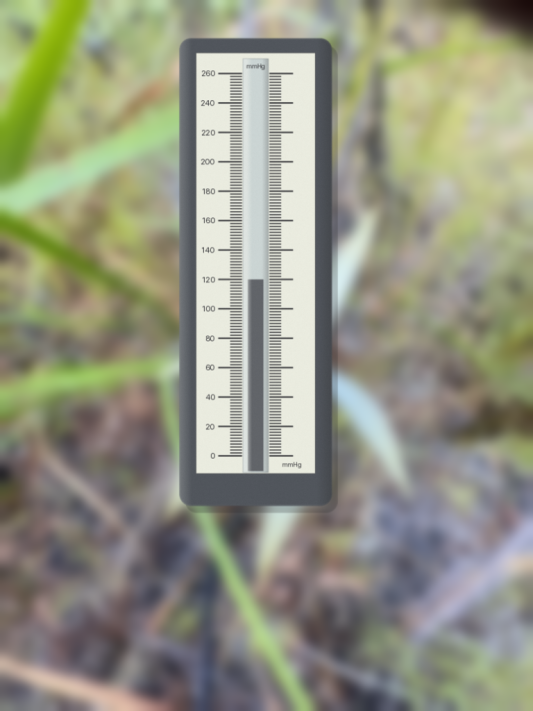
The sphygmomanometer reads 120 mmHg
